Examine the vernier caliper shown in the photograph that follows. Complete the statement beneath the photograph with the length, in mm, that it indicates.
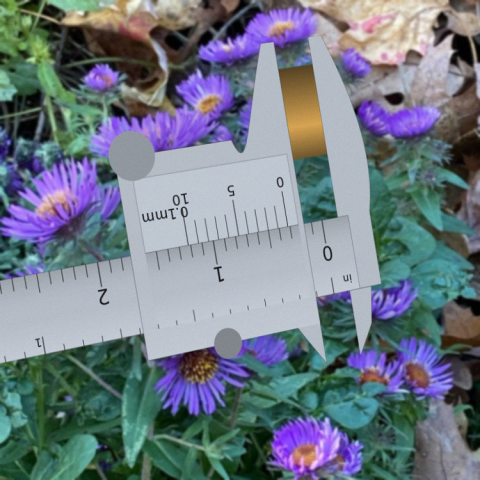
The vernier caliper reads 3.2 mm
